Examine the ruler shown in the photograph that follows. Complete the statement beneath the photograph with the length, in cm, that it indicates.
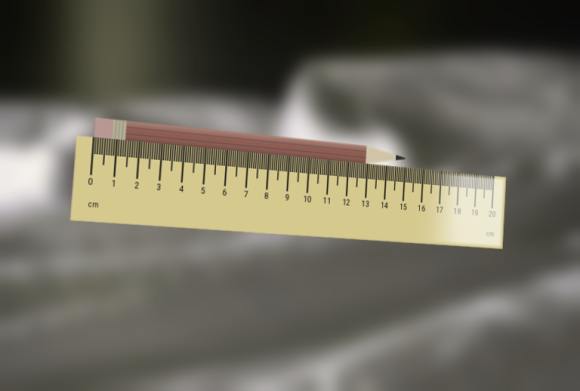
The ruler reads 15 cm
